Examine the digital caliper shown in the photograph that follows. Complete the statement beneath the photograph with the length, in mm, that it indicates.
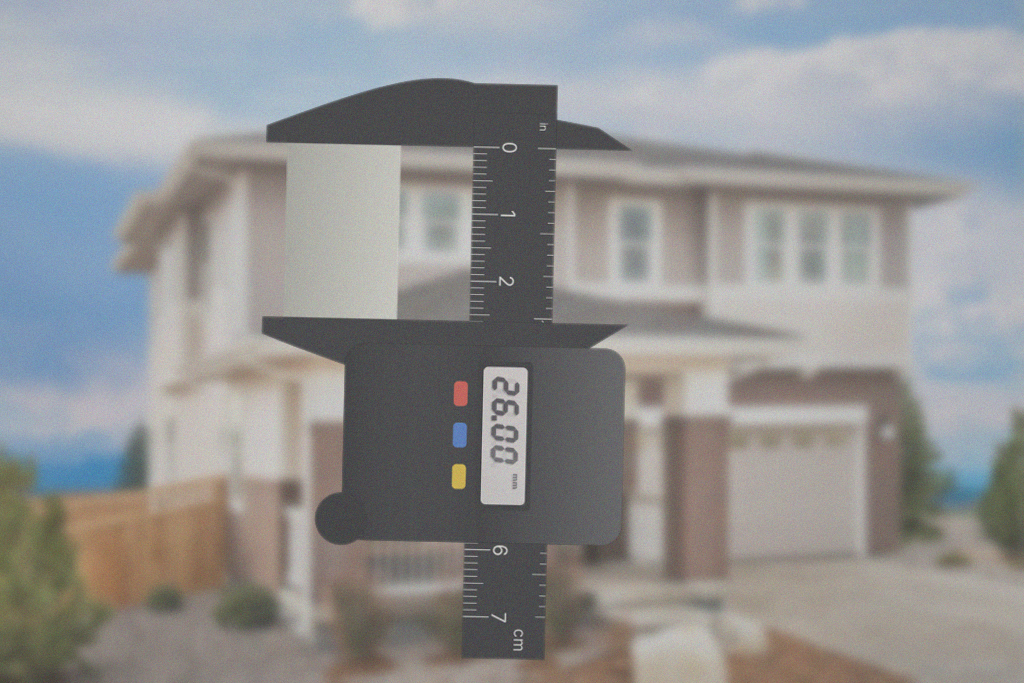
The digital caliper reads 26.00 mm
